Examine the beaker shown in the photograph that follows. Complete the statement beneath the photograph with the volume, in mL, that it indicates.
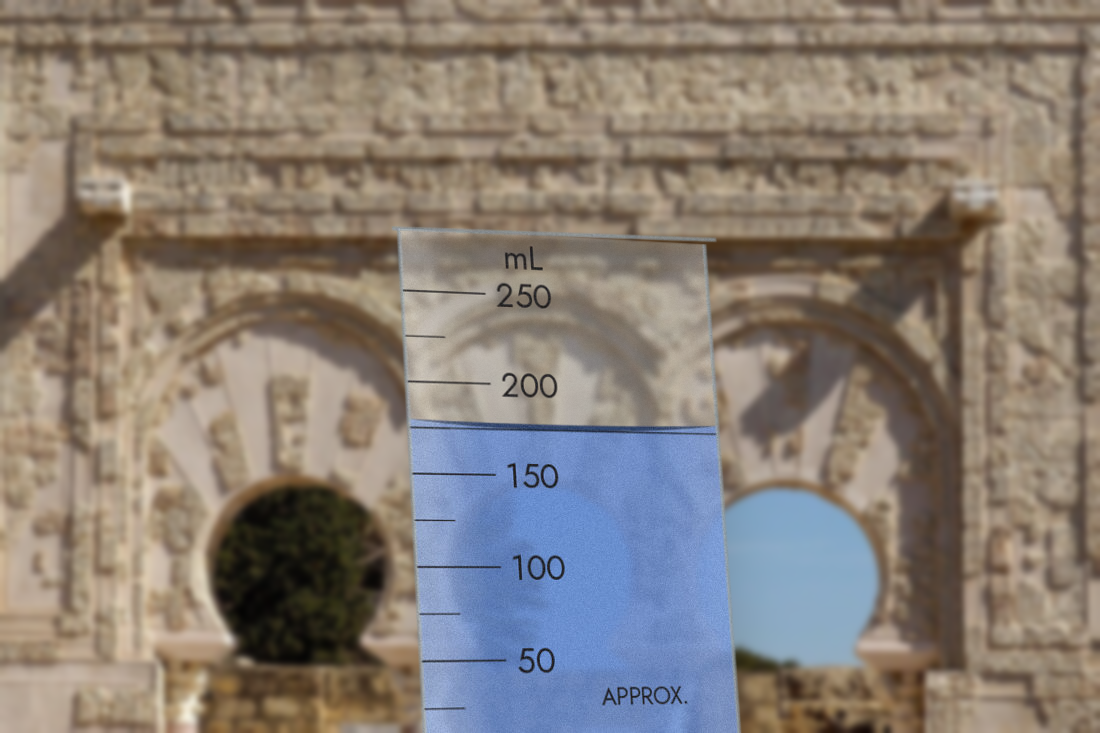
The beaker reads 175 mL
